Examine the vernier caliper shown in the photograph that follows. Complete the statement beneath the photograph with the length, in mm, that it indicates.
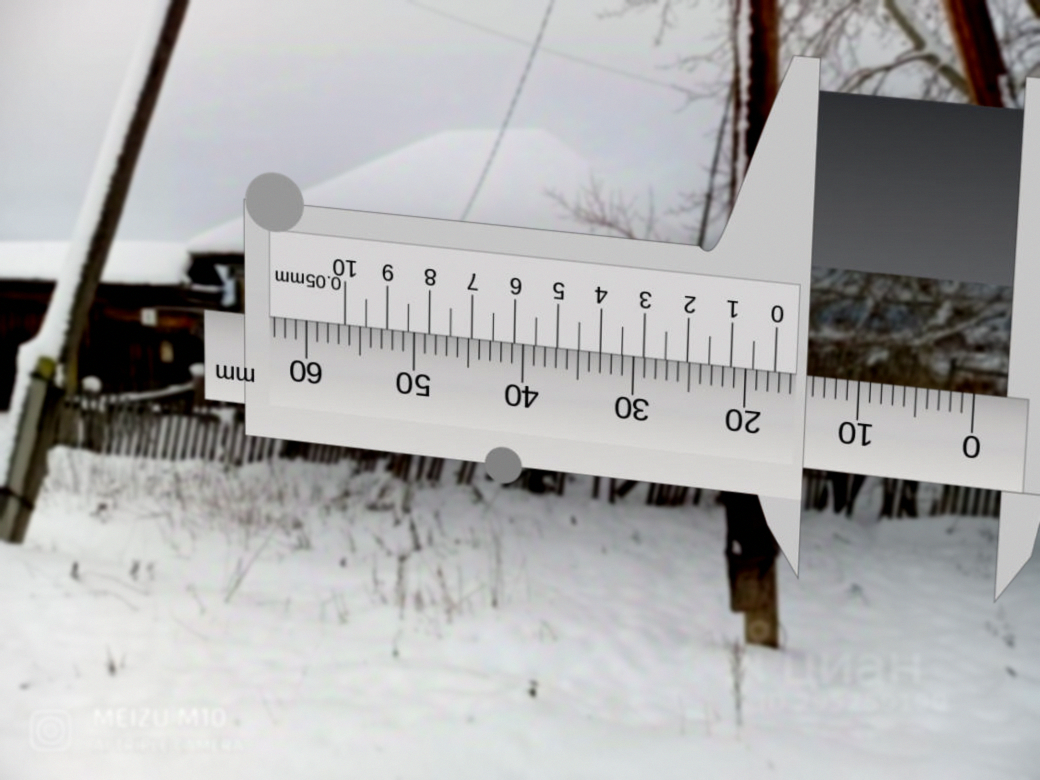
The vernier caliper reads 17.4 mm
